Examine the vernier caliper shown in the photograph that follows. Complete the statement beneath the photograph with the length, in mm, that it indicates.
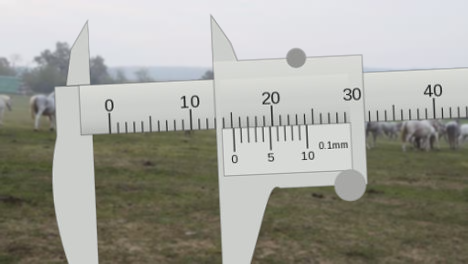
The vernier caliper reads 15.2 mm
